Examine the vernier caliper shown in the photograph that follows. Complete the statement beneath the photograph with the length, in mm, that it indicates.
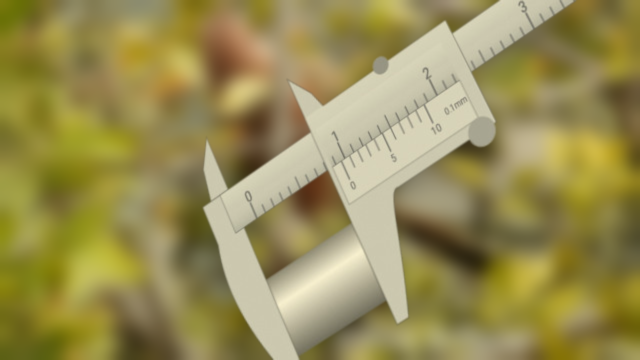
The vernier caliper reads 9.6 mm
